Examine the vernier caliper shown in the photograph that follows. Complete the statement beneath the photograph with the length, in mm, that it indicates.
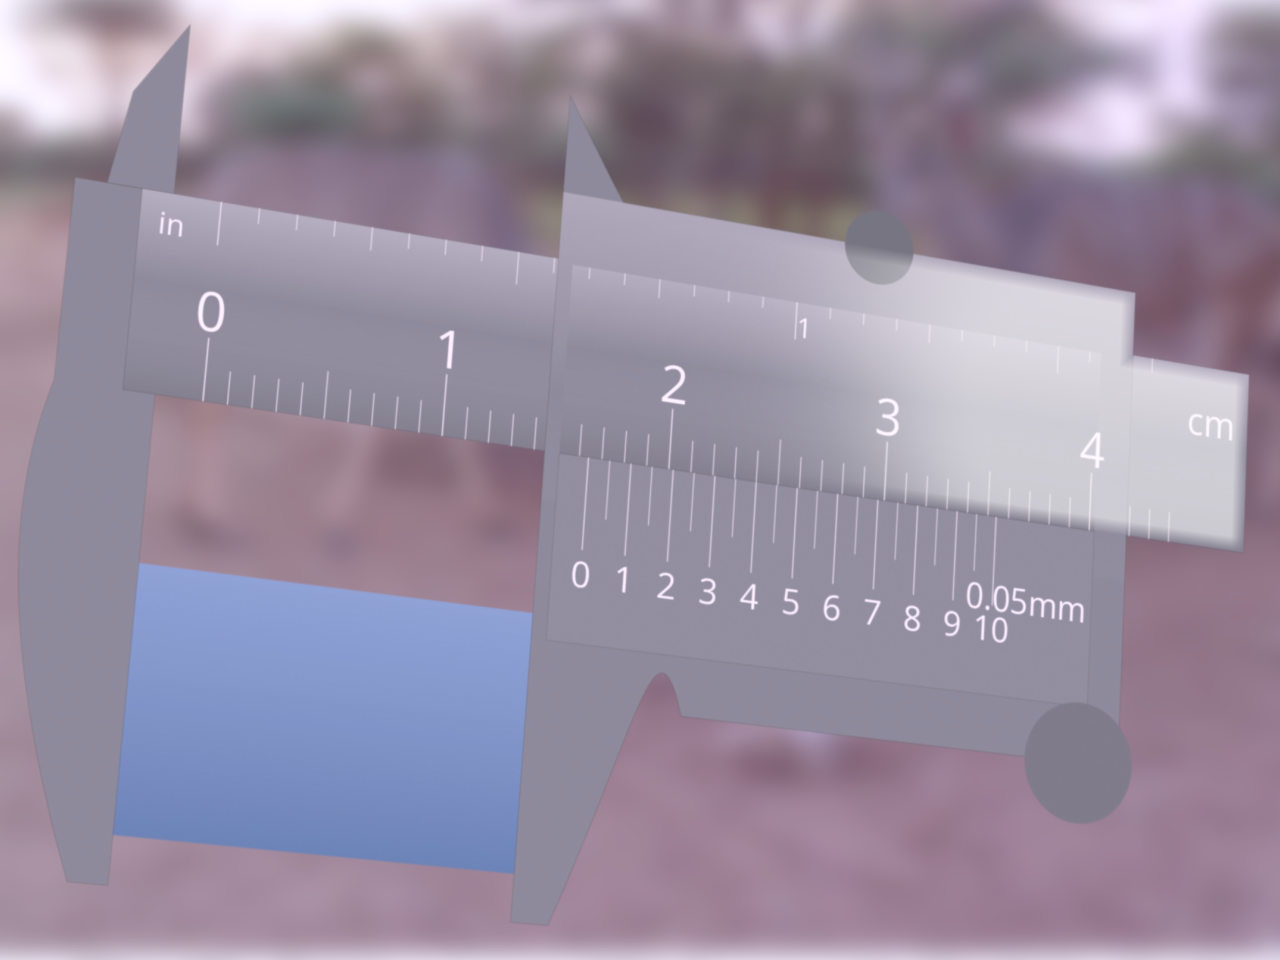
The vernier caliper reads 16.4 mm
